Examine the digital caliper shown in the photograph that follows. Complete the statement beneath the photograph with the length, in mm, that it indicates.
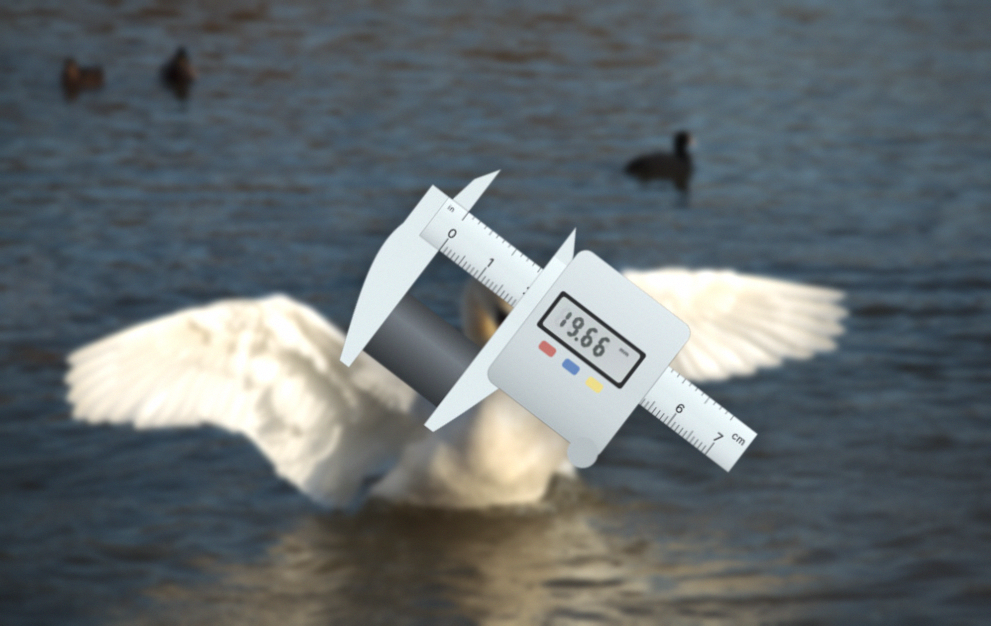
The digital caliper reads 19.66 mm
